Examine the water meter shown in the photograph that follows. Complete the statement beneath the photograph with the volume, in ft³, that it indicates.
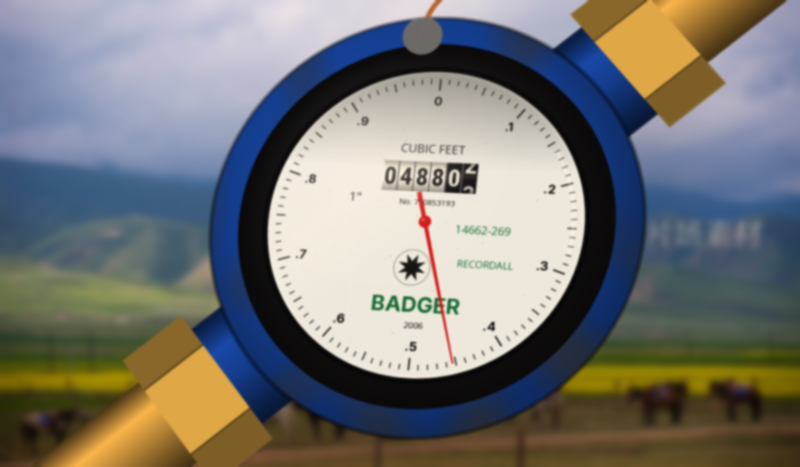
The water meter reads 48802.45 ft³
